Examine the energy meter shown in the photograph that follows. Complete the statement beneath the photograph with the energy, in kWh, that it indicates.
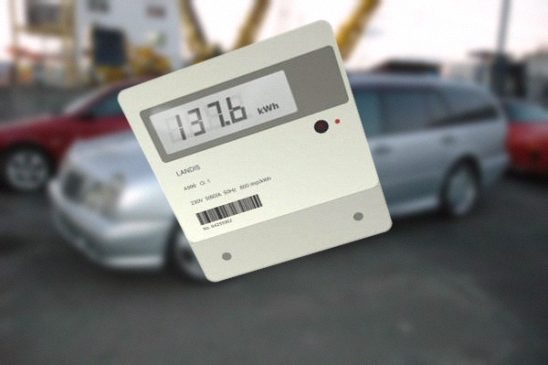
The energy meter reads 137.6 kWh
